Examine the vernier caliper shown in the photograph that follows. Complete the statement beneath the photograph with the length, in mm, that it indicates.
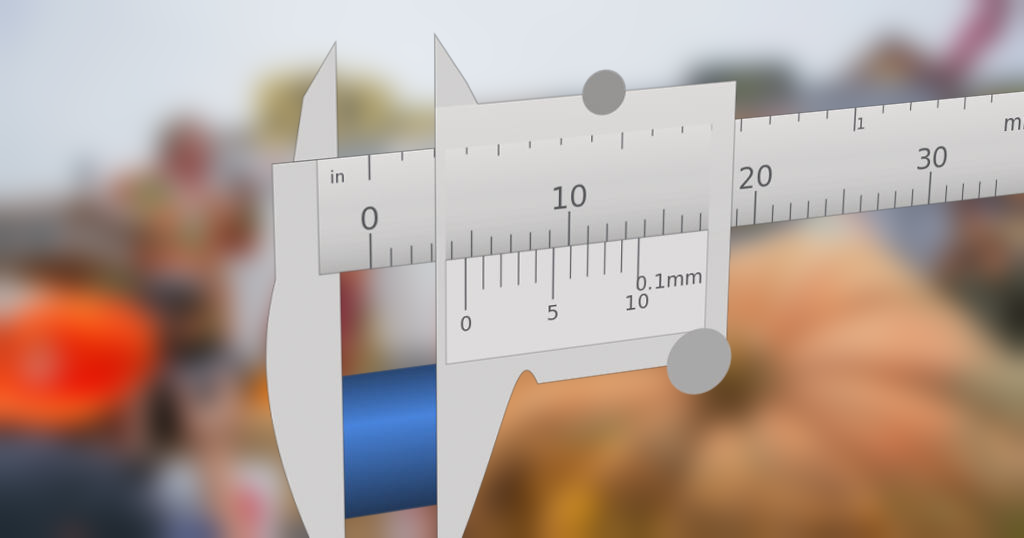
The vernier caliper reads 4.7 mm
